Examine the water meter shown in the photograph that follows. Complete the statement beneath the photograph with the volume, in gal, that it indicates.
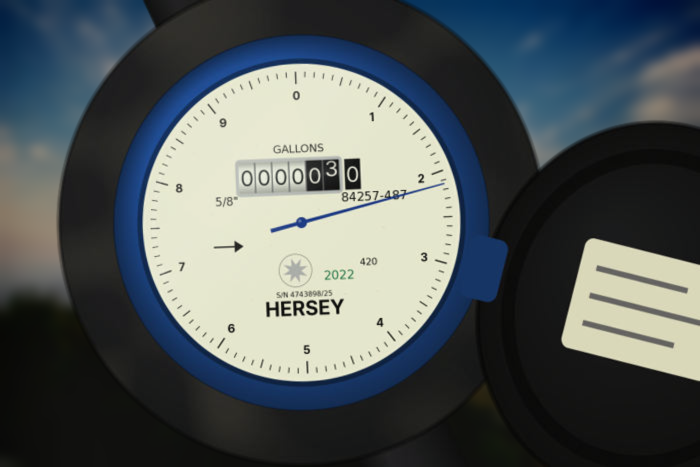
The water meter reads 32.1 gal
